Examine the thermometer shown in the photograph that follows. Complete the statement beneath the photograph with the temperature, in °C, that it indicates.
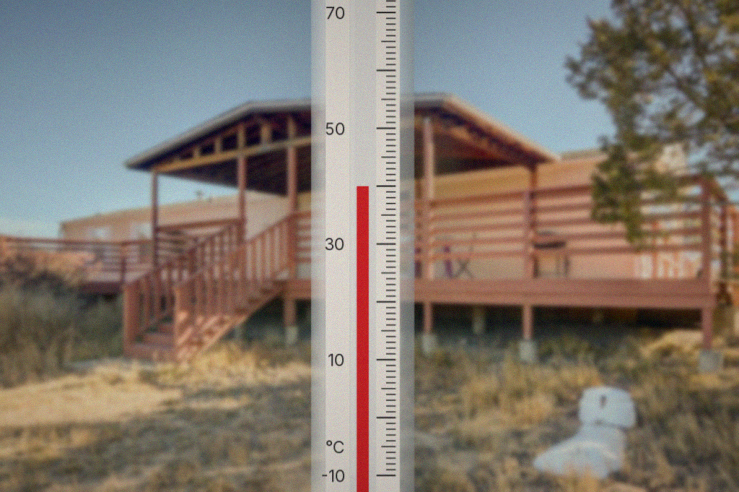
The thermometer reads 40 °C
